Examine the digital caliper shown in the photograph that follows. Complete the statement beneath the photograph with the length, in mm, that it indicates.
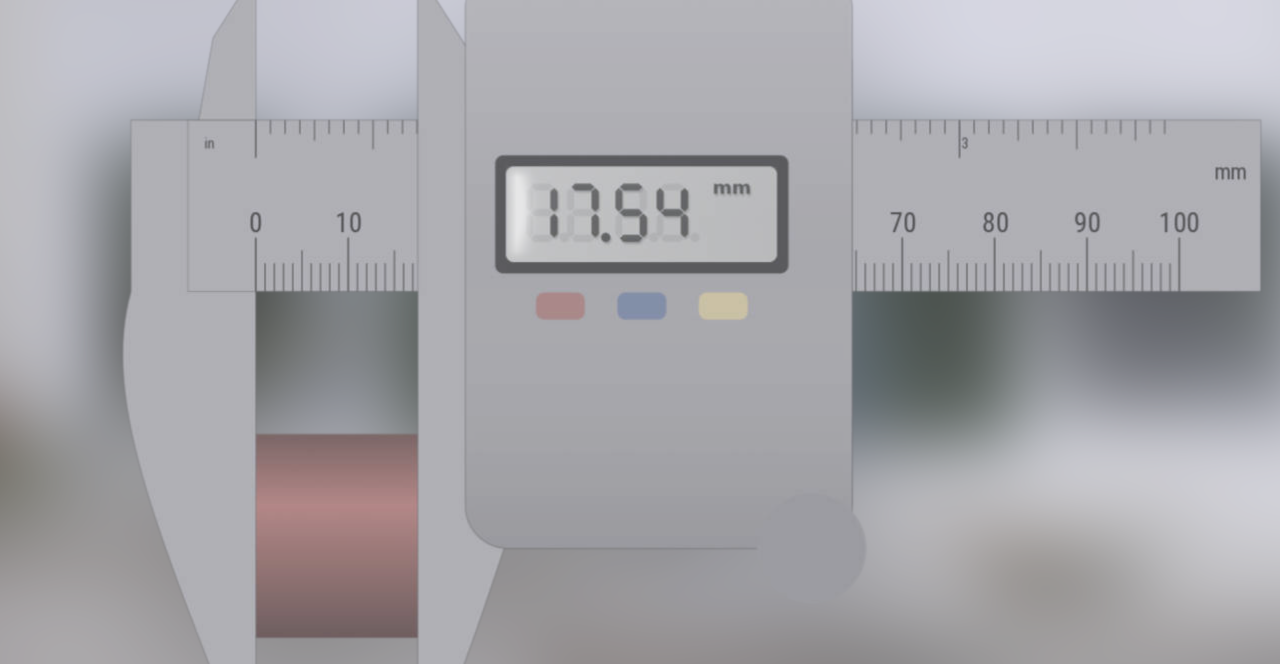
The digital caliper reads 17.54 mm
